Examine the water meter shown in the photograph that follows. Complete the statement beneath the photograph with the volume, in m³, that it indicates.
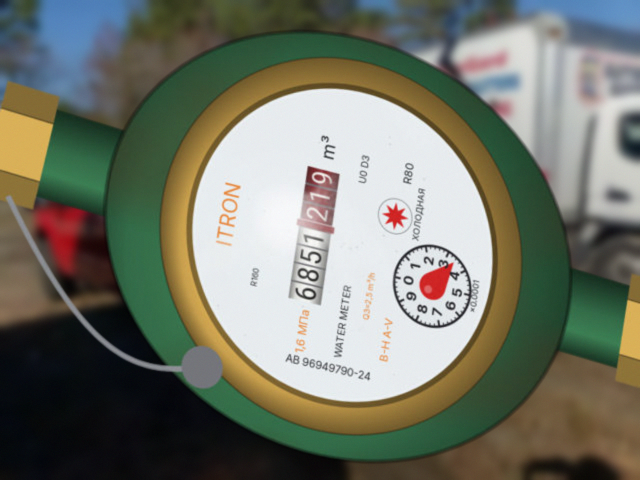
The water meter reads 6851.2193 m³
